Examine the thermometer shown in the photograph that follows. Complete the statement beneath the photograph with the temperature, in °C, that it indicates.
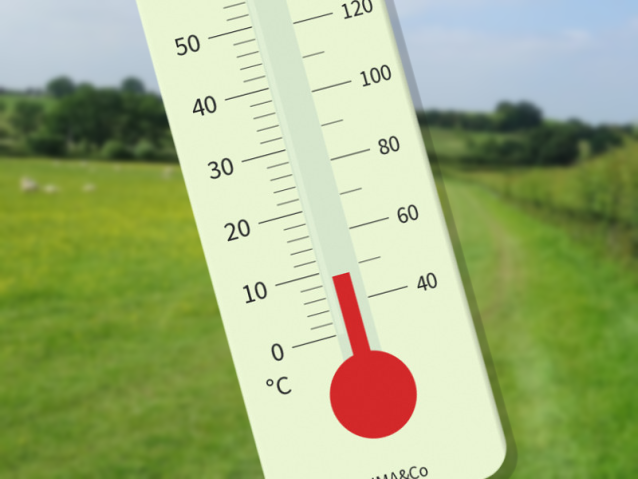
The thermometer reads 9 °C
